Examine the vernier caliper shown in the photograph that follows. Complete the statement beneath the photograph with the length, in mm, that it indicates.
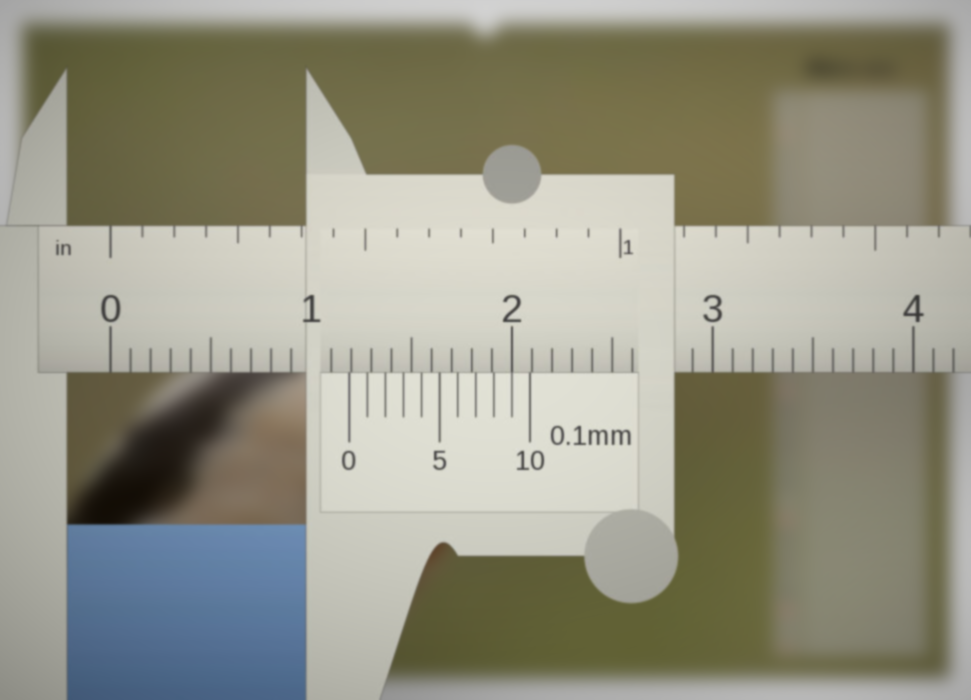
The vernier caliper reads 11.9 mm
